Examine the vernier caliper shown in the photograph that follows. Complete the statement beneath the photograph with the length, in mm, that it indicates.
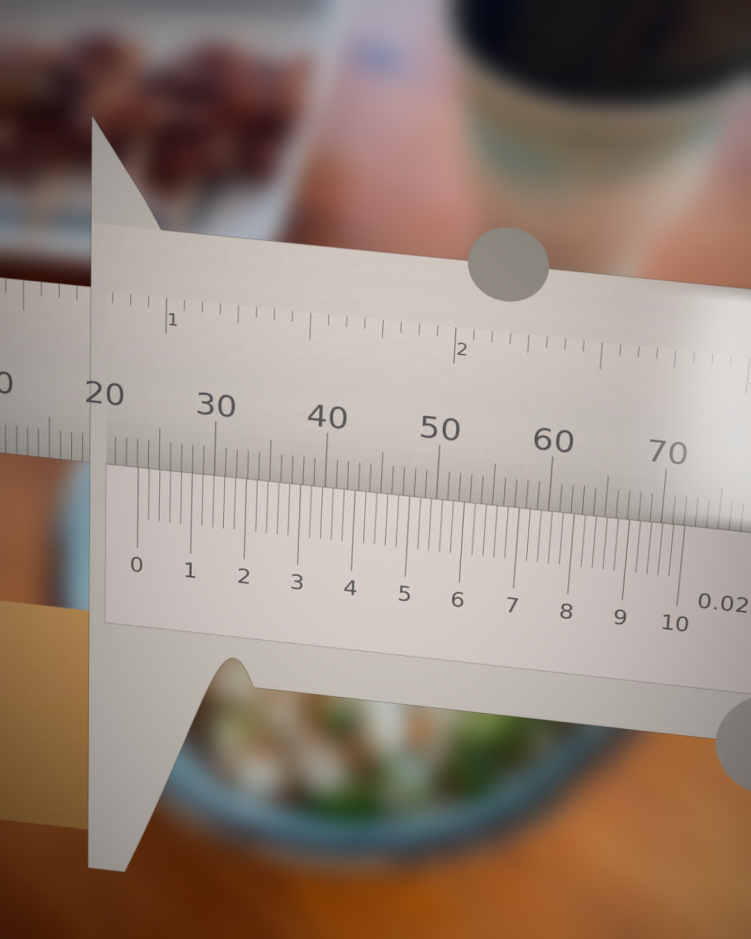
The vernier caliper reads 23.1 mm
